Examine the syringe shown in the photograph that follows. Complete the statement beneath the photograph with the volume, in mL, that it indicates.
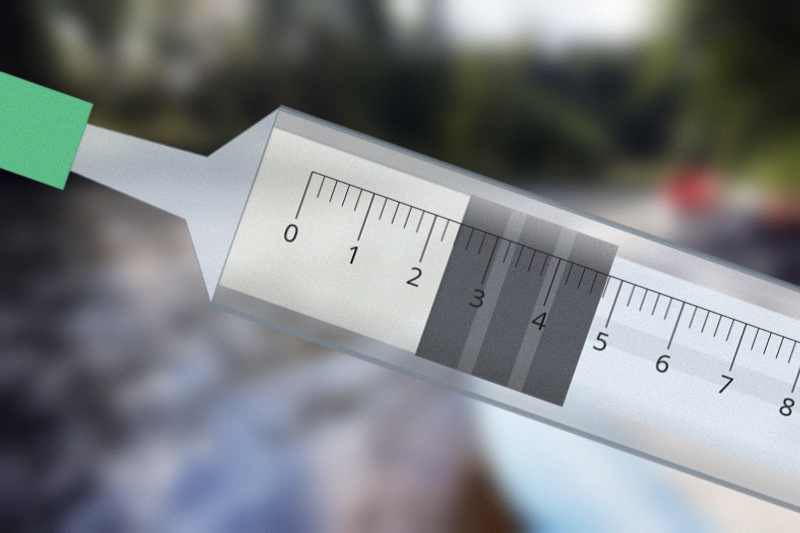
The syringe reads 2.4 mL
